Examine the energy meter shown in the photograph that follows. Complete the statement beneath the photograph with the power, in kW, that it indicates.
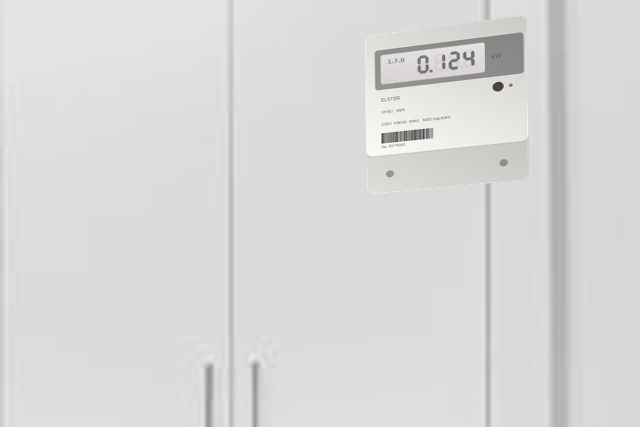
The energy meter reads 0.124 kW
